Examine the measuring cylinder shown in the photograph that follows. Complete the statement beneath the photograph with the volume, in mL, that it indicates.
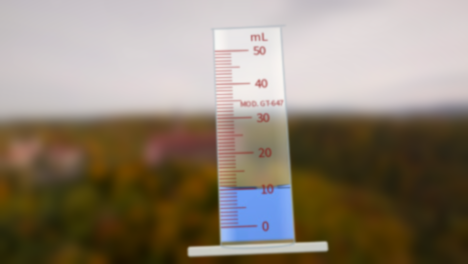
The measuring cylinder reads 10 mL
